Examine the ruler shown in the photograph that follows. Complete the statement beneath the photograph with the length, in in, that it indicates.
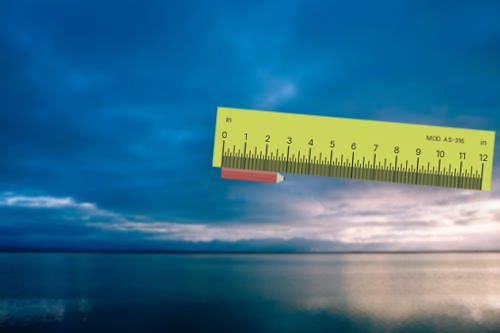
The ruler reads 3 in
